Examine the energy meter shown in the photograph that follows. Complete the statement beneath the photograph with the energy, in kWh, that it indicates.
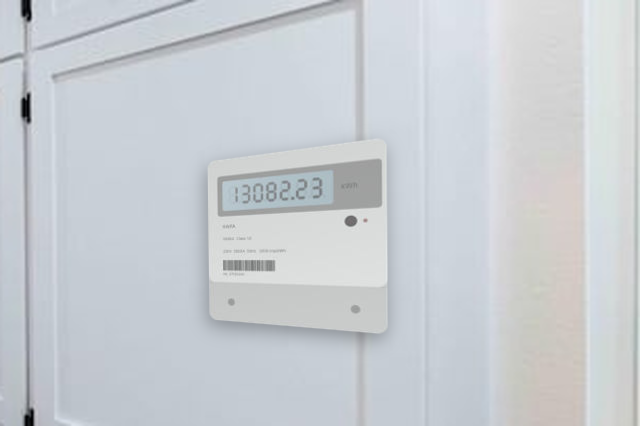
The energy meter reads 13082.23 kWh
